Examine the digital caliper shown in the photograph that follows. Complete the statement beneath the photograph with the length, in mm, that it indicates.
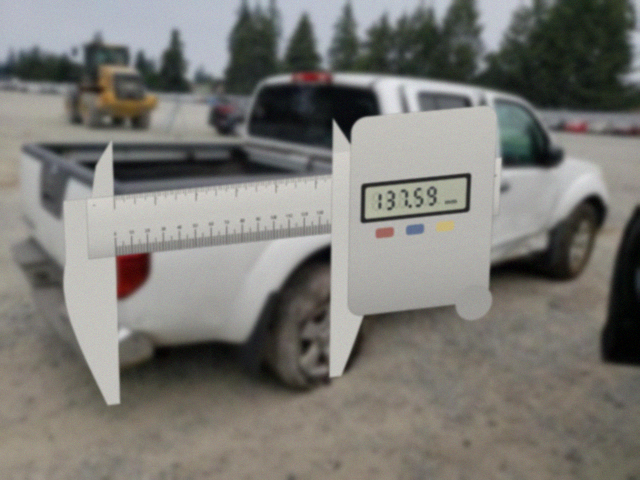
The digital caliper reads 137.59 mm
